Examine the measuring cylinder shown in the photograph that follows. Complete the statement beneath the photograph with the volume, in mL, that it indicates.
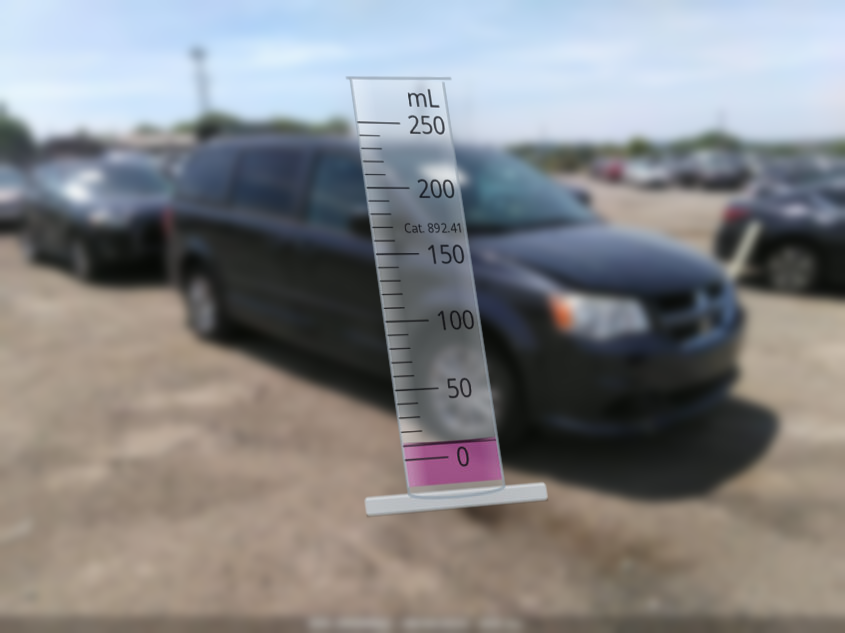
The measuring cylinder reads 10 mL
